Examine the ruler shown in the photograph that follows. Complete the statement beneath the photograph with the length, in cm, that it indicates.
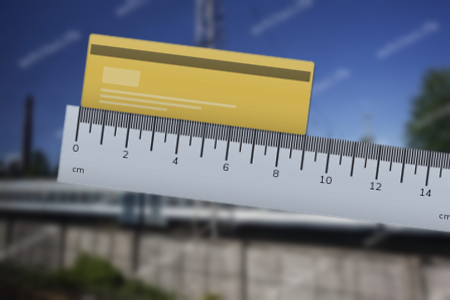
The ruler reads 9 cm
